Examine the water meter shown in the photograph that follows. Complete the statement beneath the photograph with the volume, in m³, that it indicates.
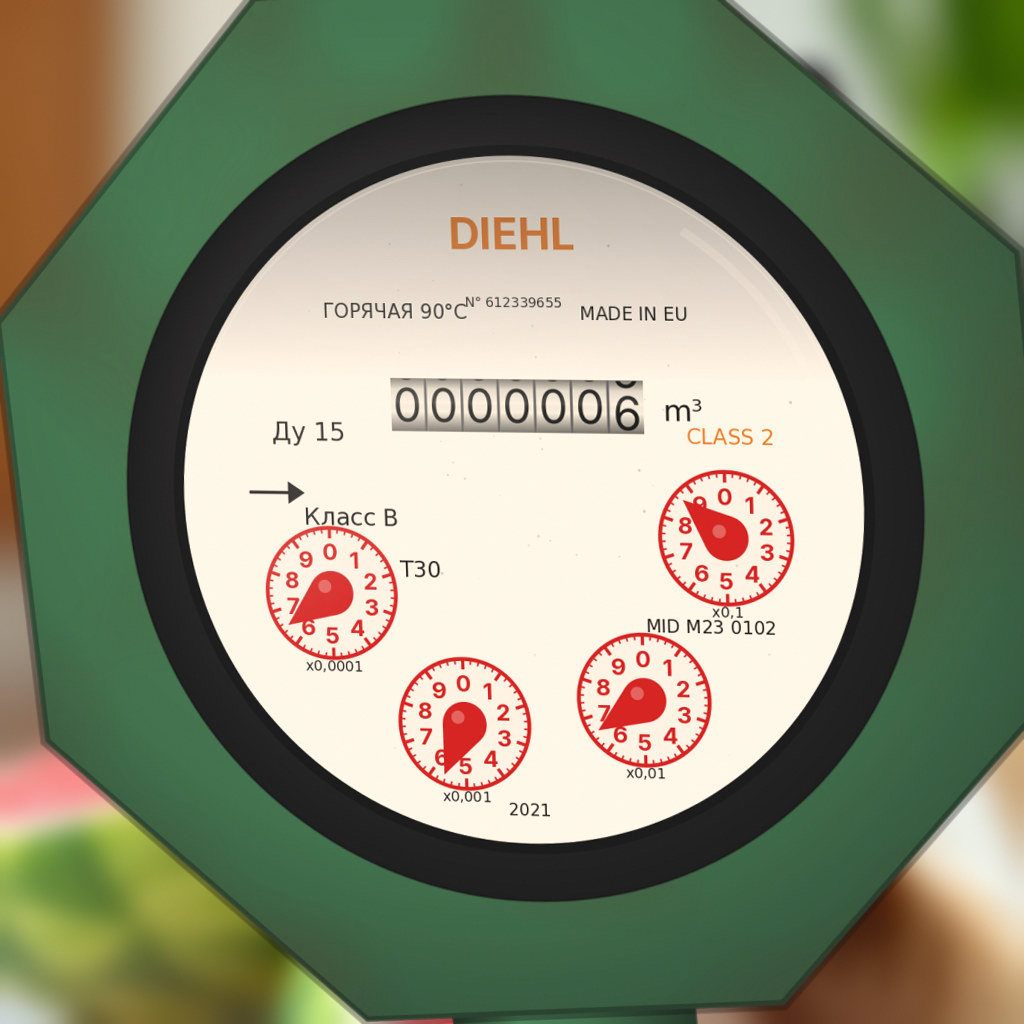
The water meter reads 5.8656 m³
